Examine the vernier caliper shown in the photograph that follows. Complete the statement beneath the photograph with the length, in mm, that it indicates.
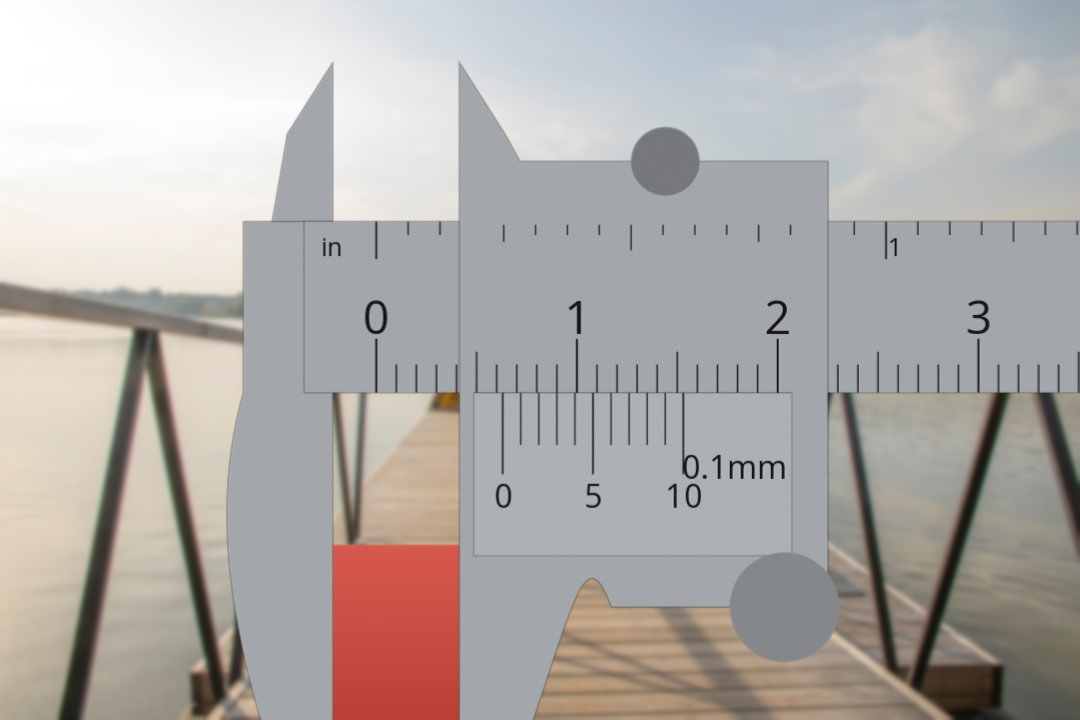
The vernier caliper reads 6.3 mm
